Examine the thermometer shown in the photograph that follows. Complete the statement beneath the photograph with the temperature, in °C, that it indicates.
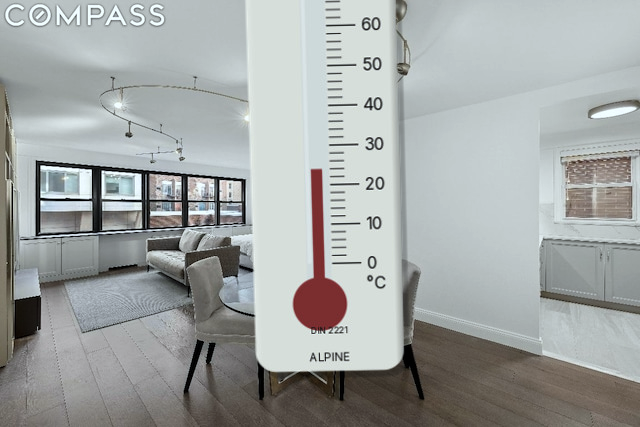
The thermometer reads 24 °C
